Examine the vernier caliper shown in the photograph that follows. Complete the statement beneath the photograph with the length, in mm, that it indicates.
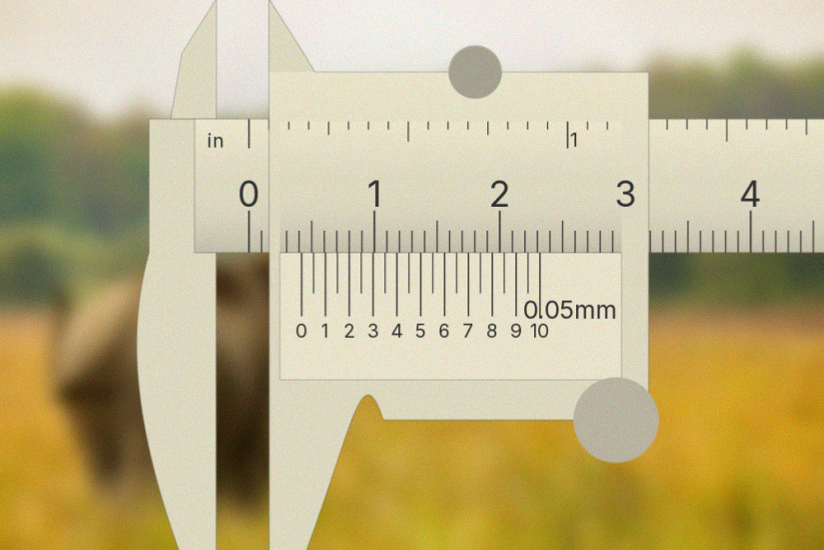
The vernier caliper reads 4.2 mm
